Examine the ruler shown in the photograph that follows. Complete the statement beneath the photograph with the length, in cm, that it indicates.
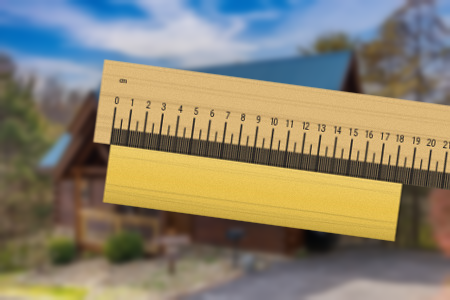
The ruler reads 18.5 cm
